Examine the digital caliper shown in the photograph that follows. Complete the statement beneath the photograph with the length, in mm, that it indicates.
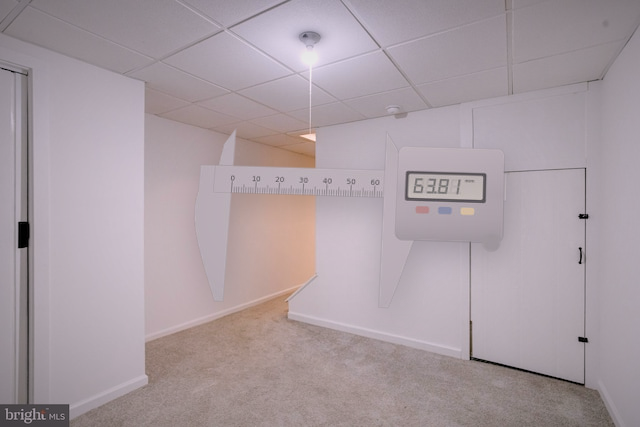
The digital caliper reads 63.81 mm
